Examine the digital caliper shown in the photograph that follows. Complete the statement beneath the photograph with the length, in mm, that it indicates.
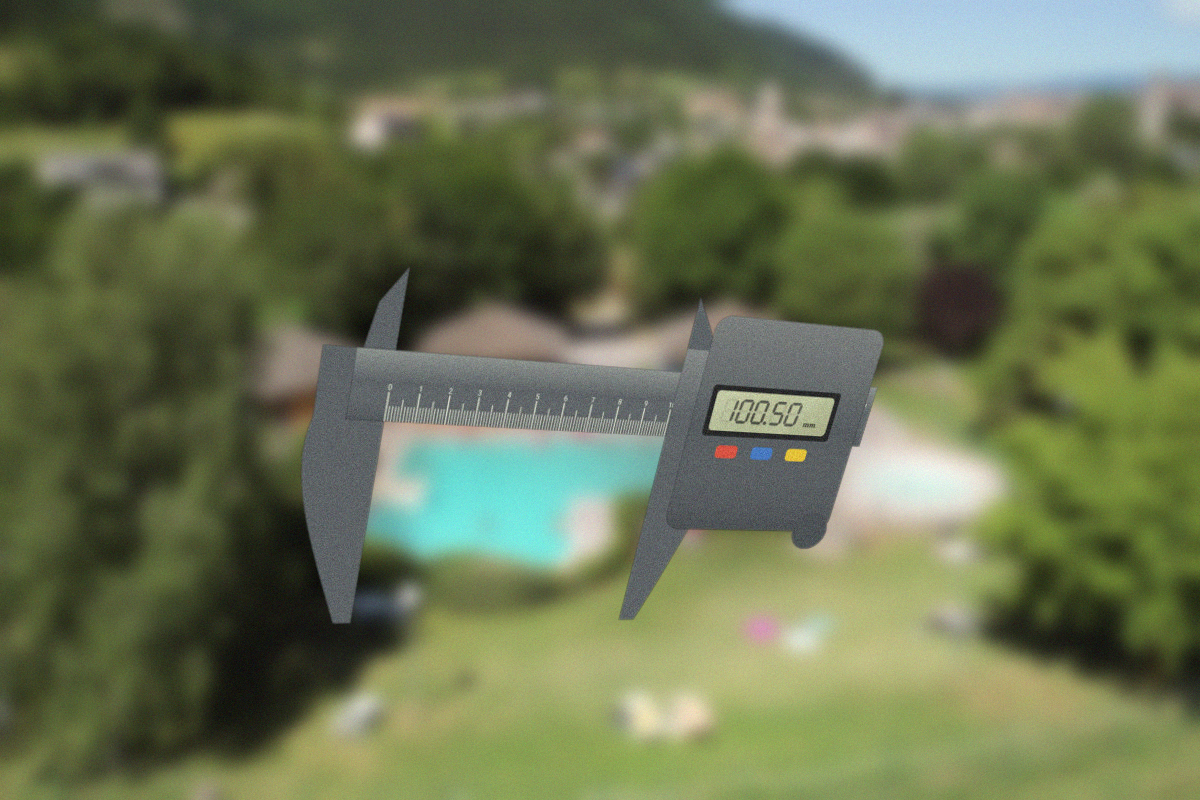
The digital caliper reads 100.50 mm
